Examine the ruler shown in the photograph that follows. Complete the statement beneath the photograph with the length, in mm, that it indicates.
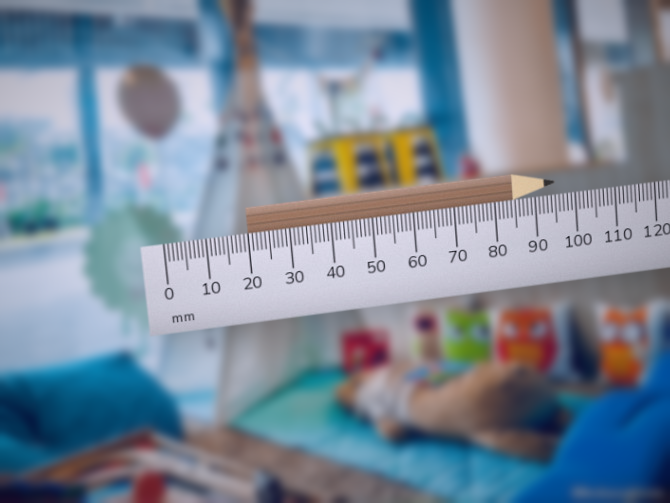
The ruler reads 75 mm
